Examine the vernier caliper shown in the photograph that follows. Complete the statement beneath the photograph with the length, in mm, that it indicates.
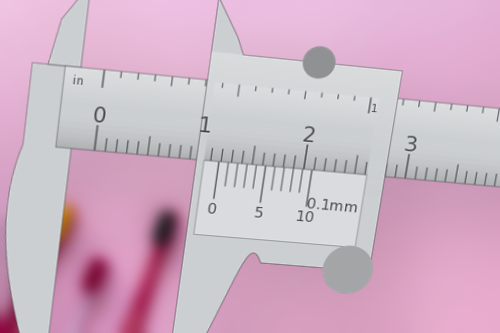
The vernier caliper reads 11.8 mm
